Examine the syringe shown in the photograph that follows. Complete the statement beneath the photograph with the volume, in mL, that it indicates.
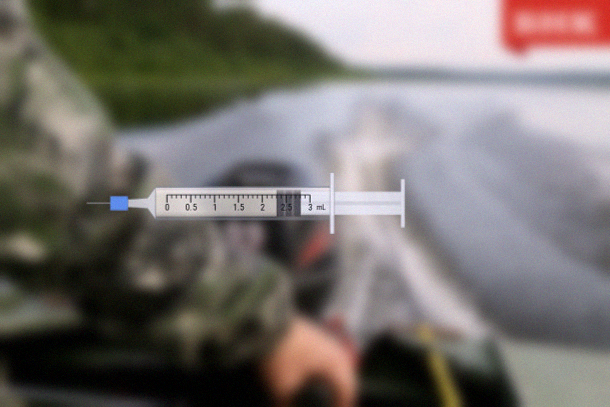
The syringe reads 2.3 mL
